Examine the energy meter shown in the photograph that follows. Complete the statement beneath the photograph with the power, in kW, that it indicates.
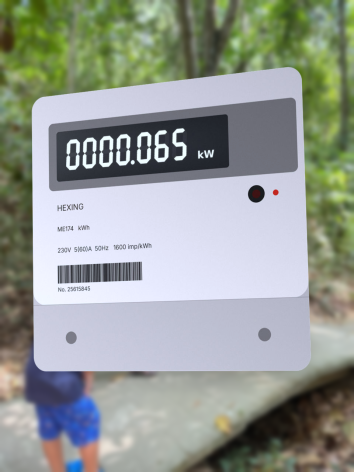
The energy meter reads 0.065 kW
